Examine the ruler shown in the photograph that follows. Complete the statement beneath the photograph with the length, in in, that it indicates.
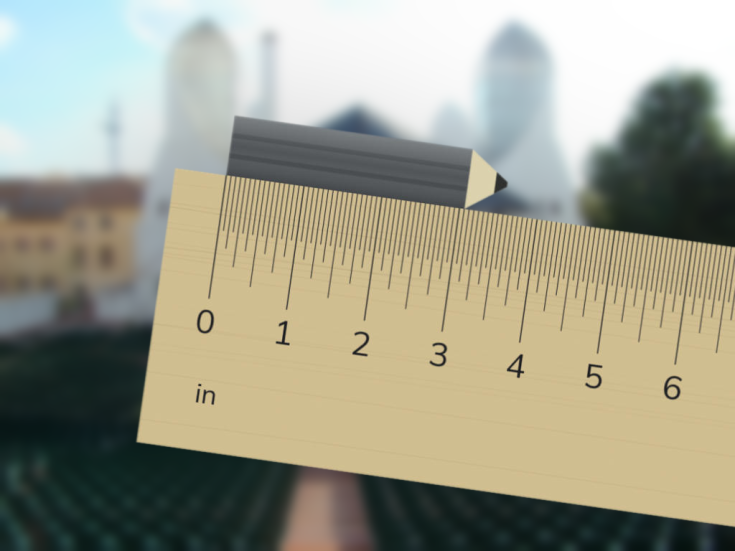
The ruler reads 3.5625 in
